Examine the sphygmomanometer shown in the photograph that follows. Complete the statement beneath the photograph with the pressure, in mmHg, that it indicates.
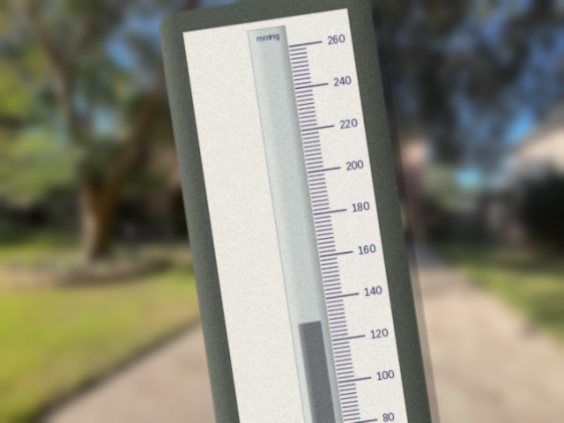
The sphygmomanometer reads 130 mmHg
